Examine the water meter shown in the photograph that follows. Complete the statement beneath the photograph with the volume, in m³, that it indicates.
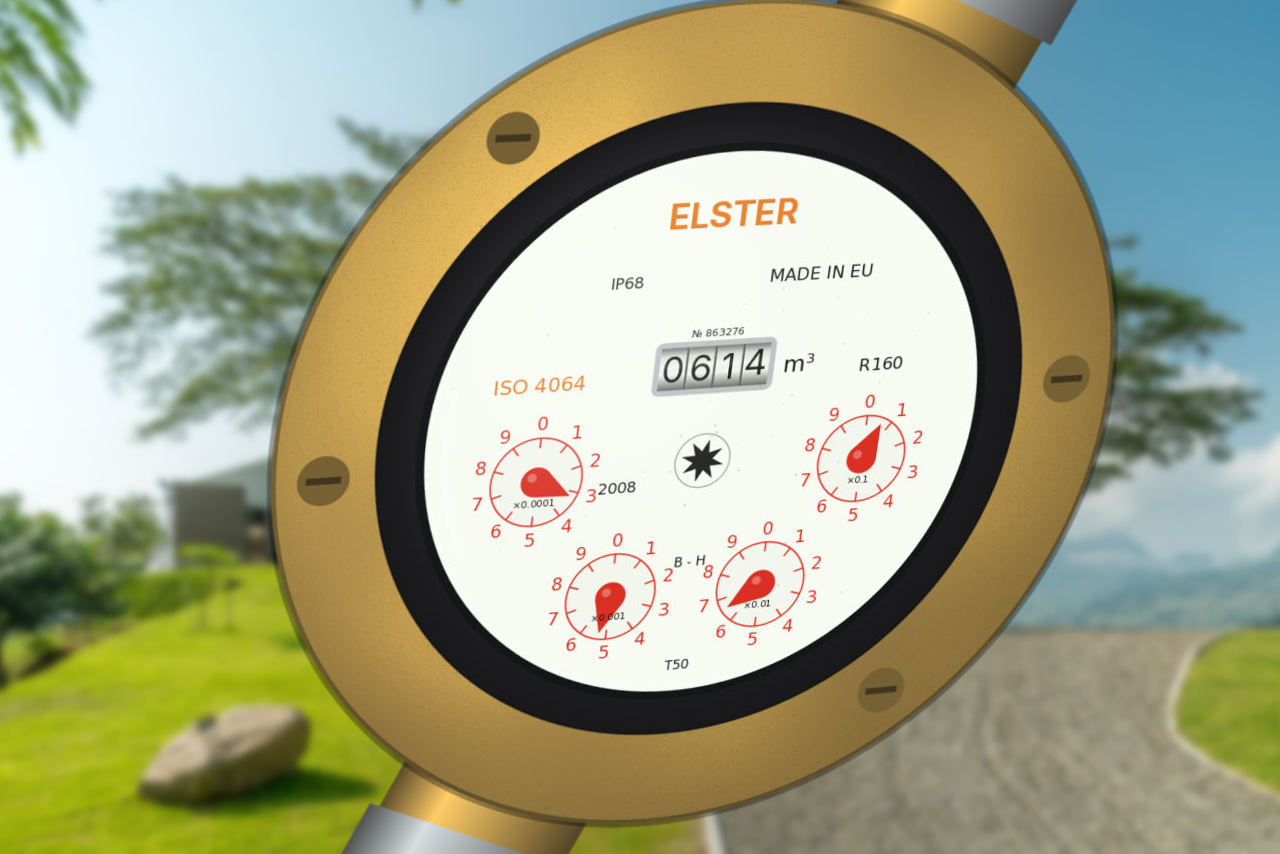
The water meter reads 614.0653 m³
